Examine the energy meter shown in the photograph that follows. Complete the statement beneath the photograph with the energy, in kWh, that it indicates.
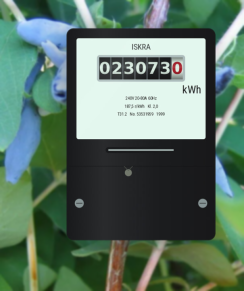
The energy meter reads 23073.0 kWh
